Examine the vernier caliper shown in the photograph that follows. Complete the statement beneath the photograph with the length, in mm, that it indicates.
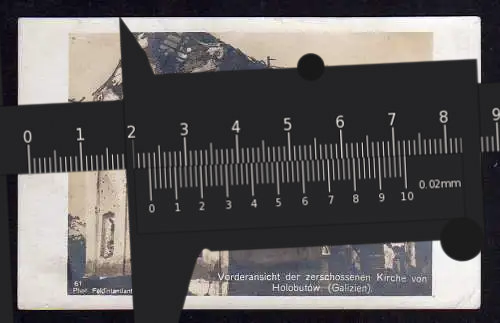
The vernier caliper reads 23.0 mm
